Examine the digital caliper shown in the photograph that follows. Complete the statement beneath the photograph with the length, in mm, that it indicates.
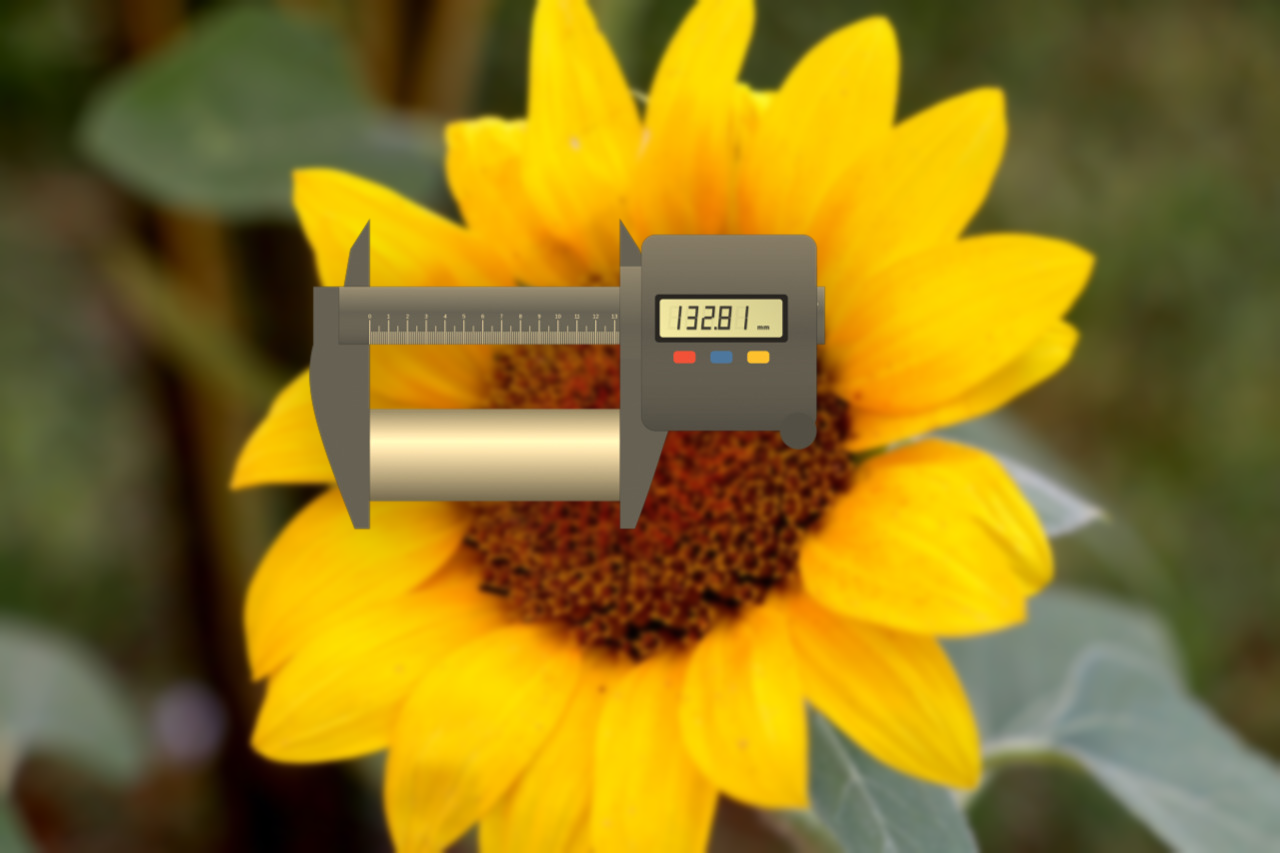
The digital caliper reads 132.81 mm
